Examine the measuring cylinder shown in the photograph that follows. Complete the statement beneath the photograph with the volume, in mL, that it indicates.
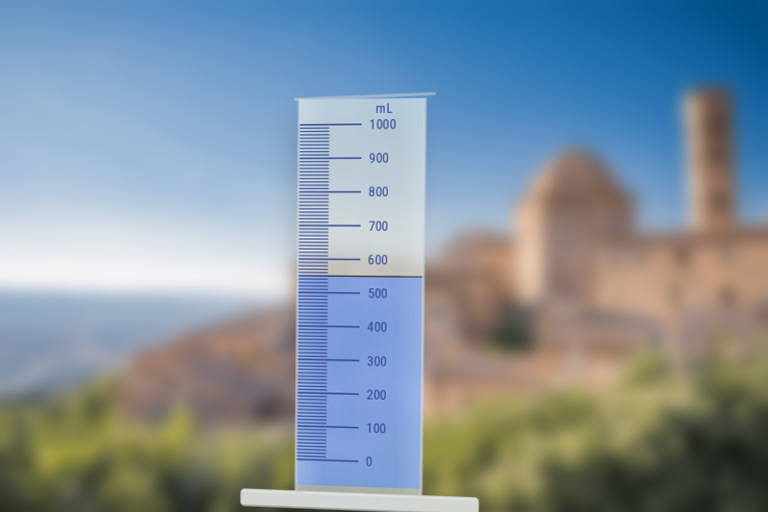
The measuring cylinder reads 550 mL
